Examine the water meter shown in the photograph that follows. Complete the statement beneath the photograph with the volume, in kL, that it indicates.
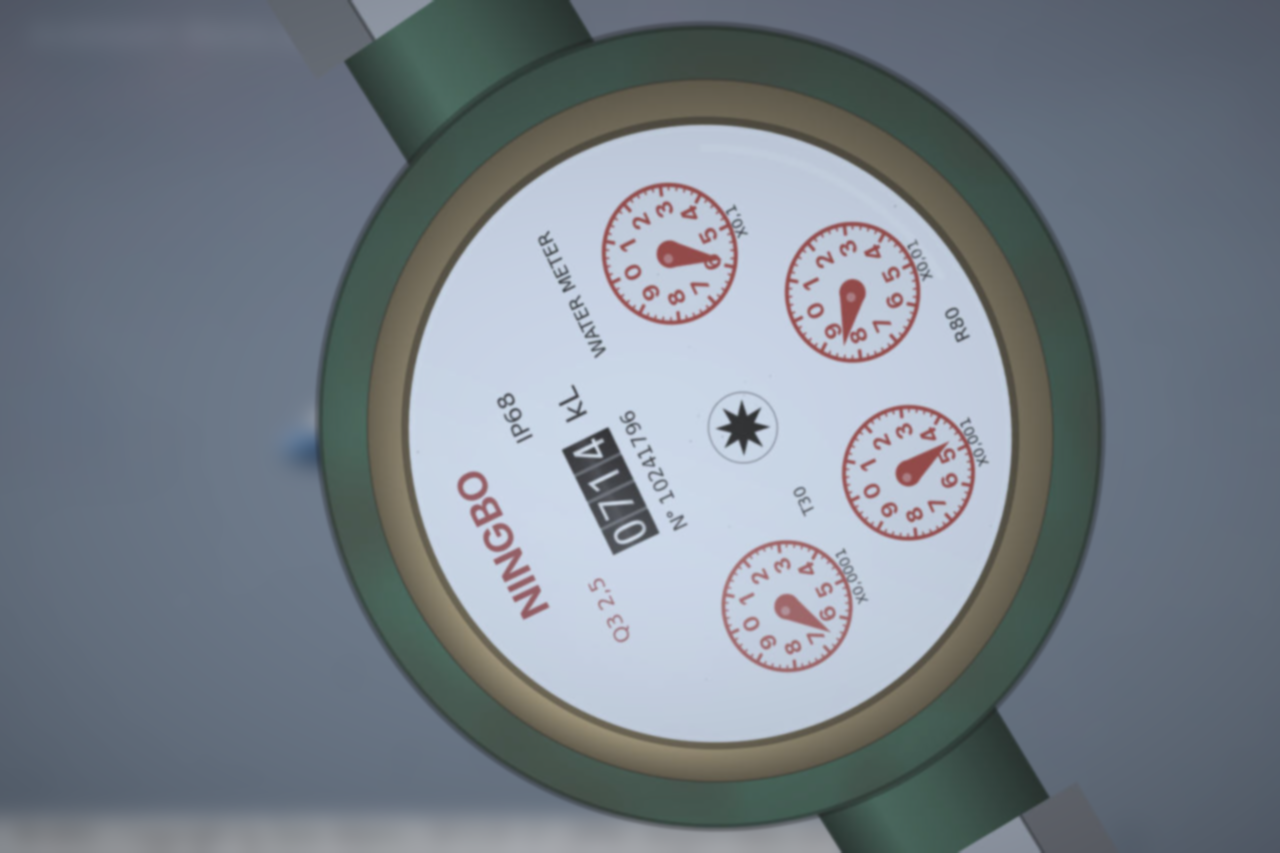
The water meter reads 714.5846 kL
